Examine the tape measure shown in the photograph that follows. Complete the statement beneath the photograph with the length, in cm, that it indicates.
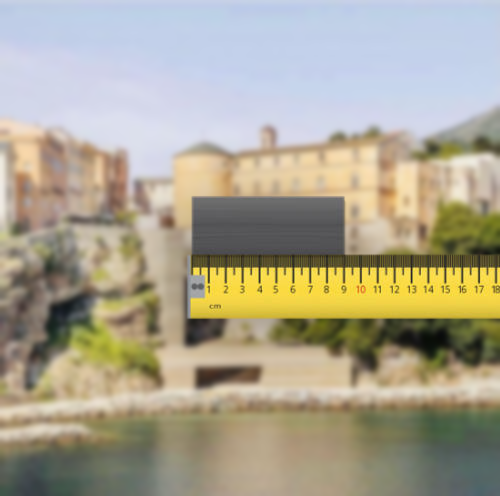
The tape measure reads 9 cm
